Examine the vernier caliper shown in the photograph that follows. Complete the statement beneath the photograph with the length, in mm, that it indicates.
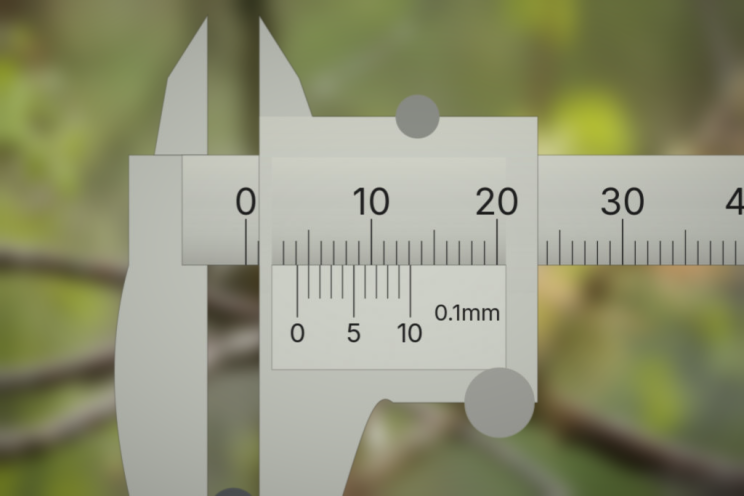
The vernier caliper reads 4.1 mm
